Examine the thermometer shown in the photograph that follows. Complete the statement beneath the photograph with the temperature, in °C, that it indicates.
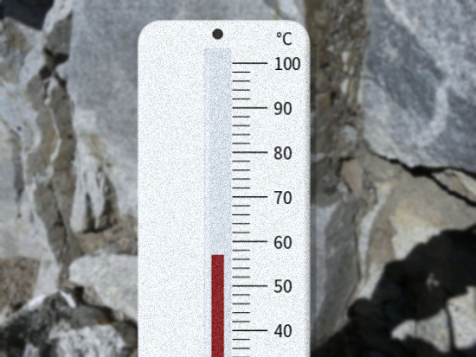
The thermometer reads 57 °C
